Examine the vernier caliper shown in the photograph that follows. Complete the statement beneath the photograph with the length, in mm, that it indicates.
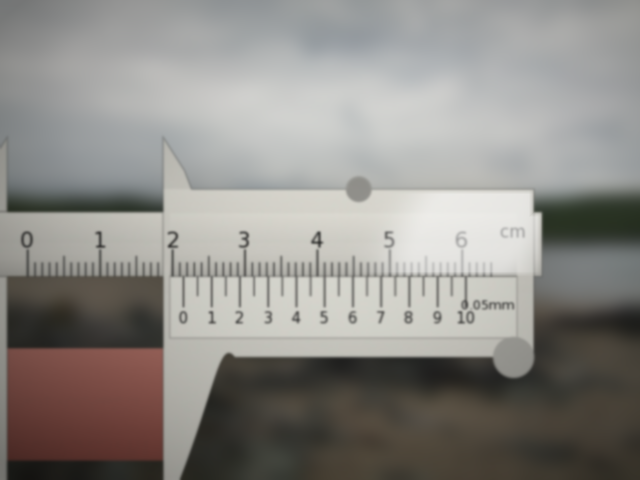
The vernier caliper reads 21.5 mm
